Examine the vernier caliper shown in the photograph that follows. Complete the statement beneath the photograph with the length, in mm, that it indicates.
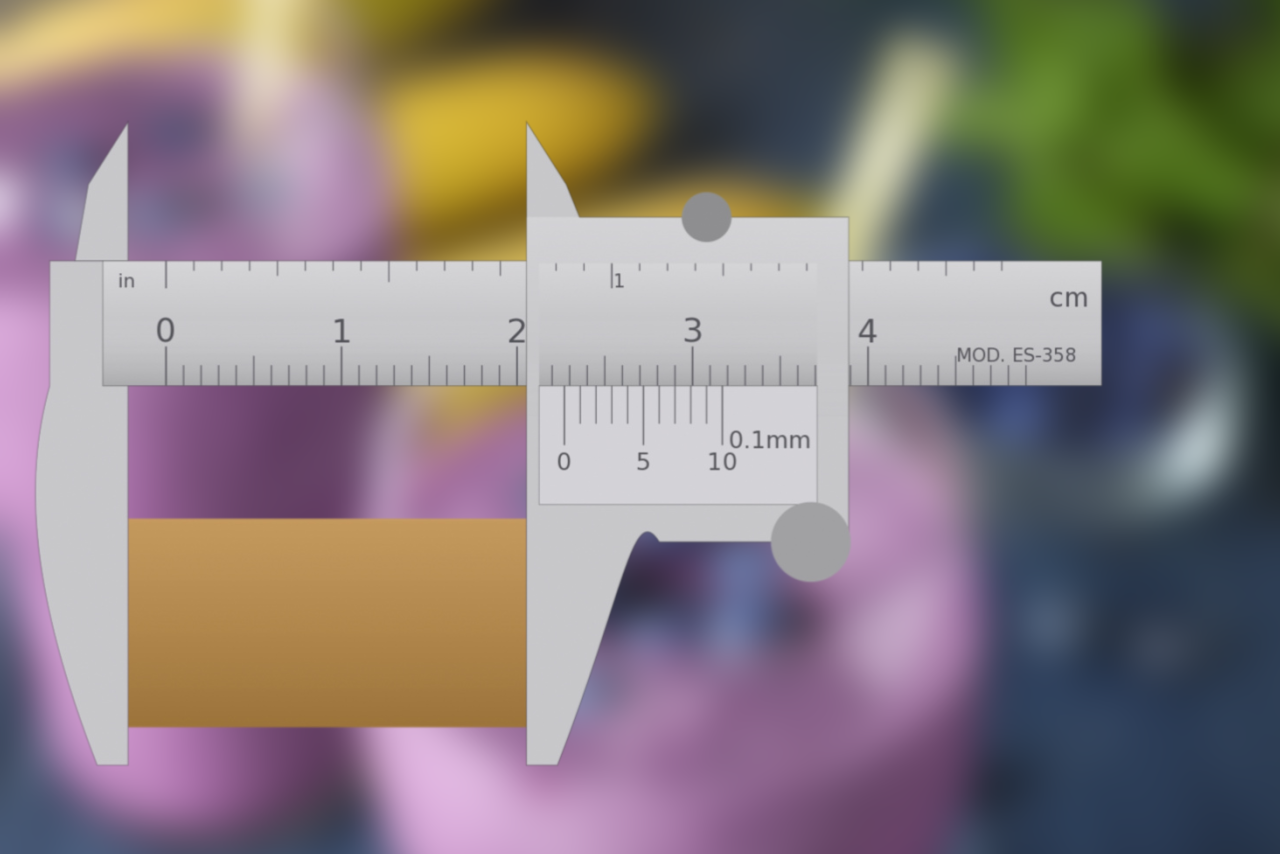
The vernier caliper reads 22.7 mm
